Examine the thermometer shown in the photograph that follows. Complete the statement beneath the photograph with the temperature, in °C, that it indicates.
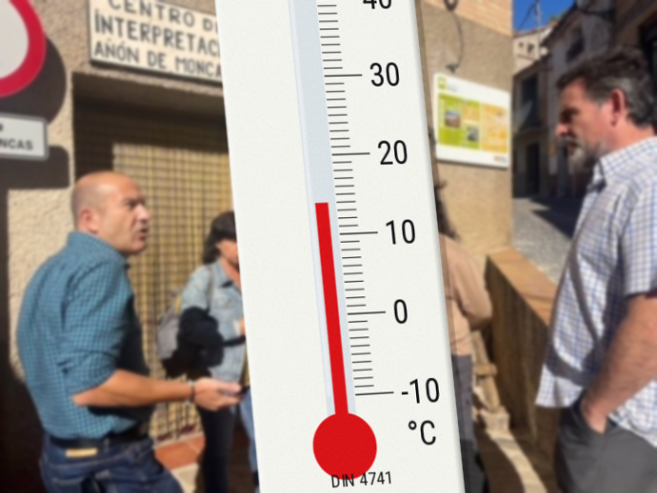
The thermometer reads 14 °C
